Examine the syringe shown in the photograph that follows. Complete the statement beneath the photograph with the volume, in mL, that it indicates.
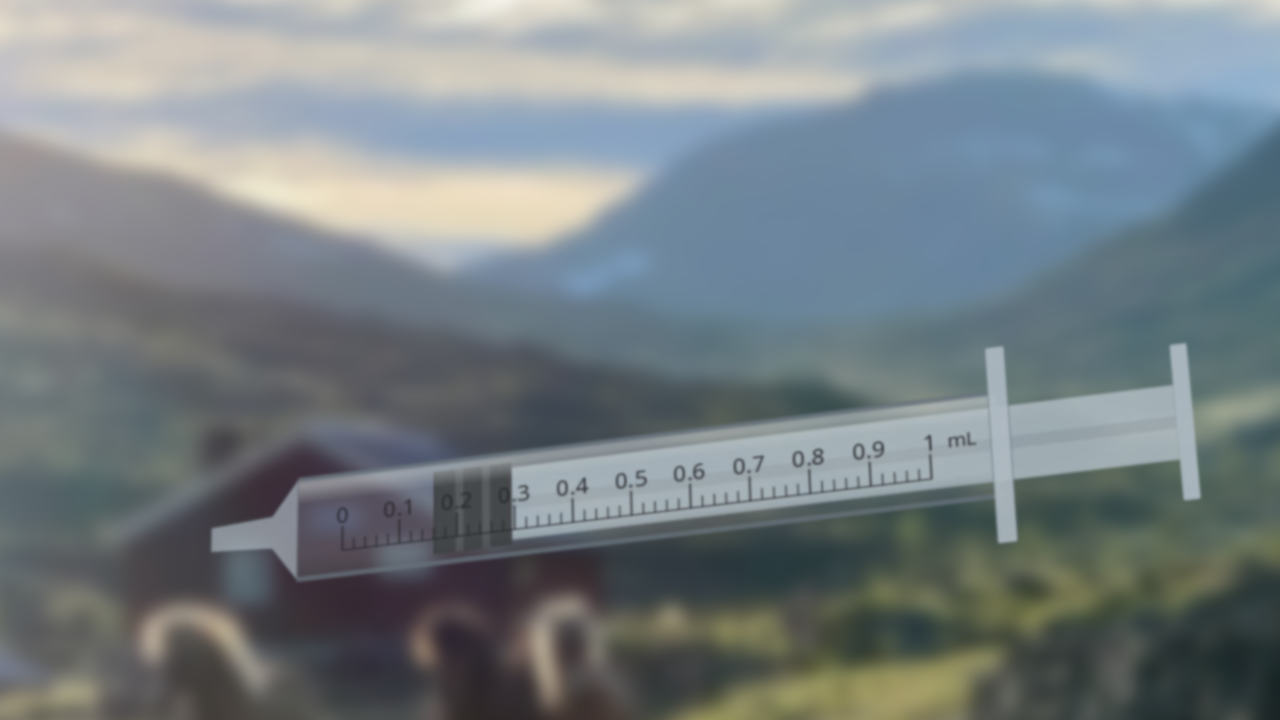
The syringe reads 0.16 mL
